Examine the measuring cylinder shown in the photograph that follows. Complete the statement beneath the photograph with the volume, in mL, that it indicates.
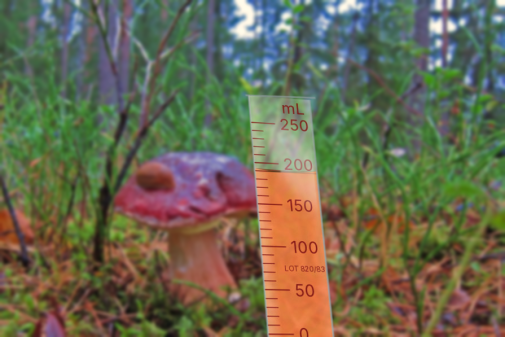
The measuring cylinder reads 190 mL
